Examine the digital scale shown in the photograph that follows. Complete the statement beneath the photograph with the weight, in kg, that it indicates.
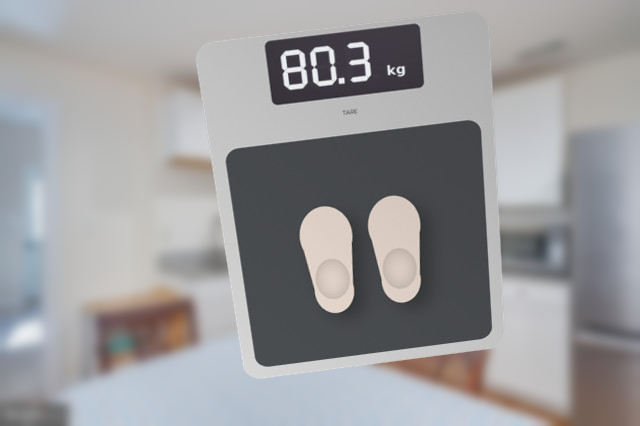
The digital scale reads 80.3 kg
